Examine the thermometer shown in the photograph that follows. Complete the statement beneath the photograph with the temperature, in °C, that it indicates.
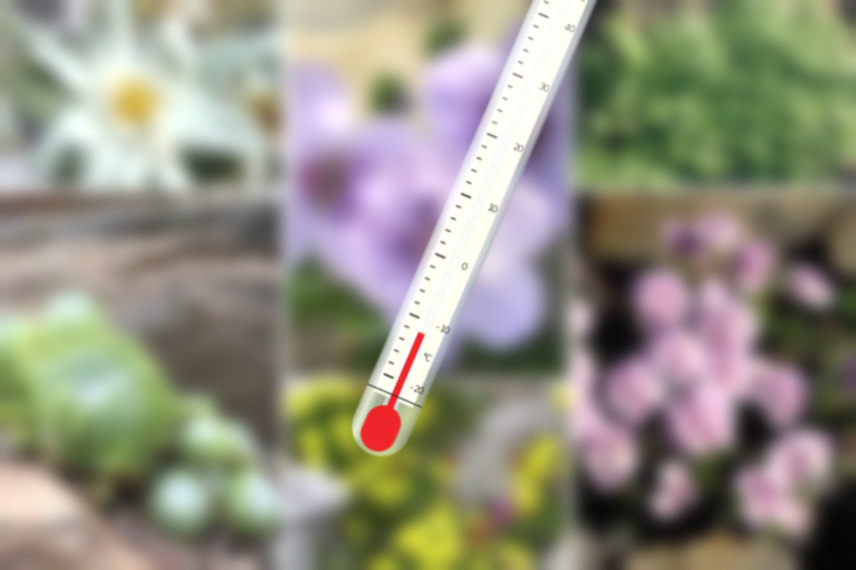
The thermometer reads -12 °C
